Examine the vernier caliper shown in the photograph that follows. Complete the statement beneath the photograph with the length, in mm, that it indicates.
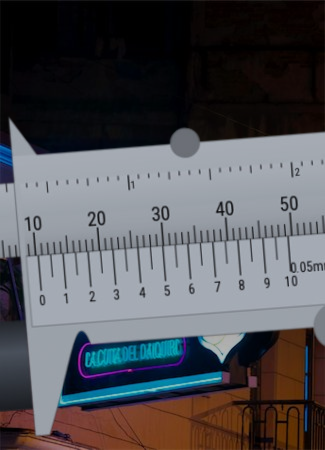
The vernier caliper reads 10.4 mm
